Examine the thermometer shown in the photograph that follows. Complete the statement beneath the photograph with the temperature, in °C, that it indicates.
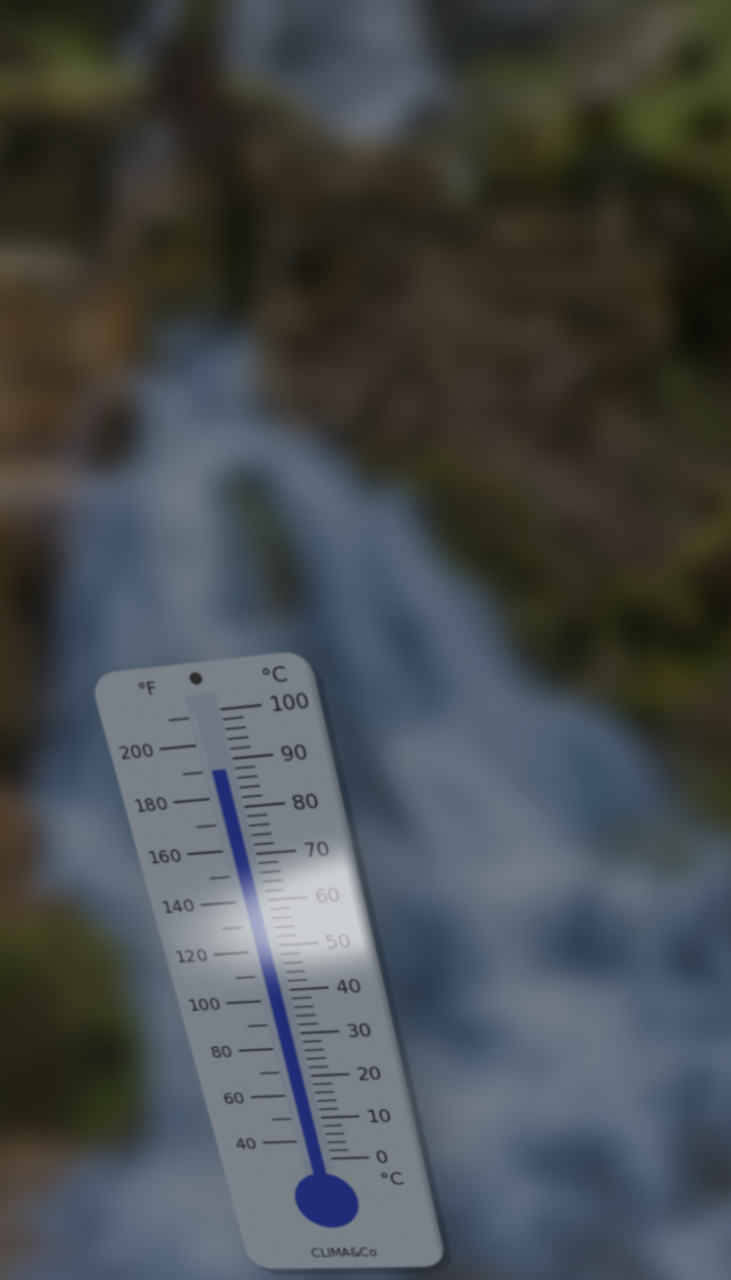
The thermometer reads 88 °C
